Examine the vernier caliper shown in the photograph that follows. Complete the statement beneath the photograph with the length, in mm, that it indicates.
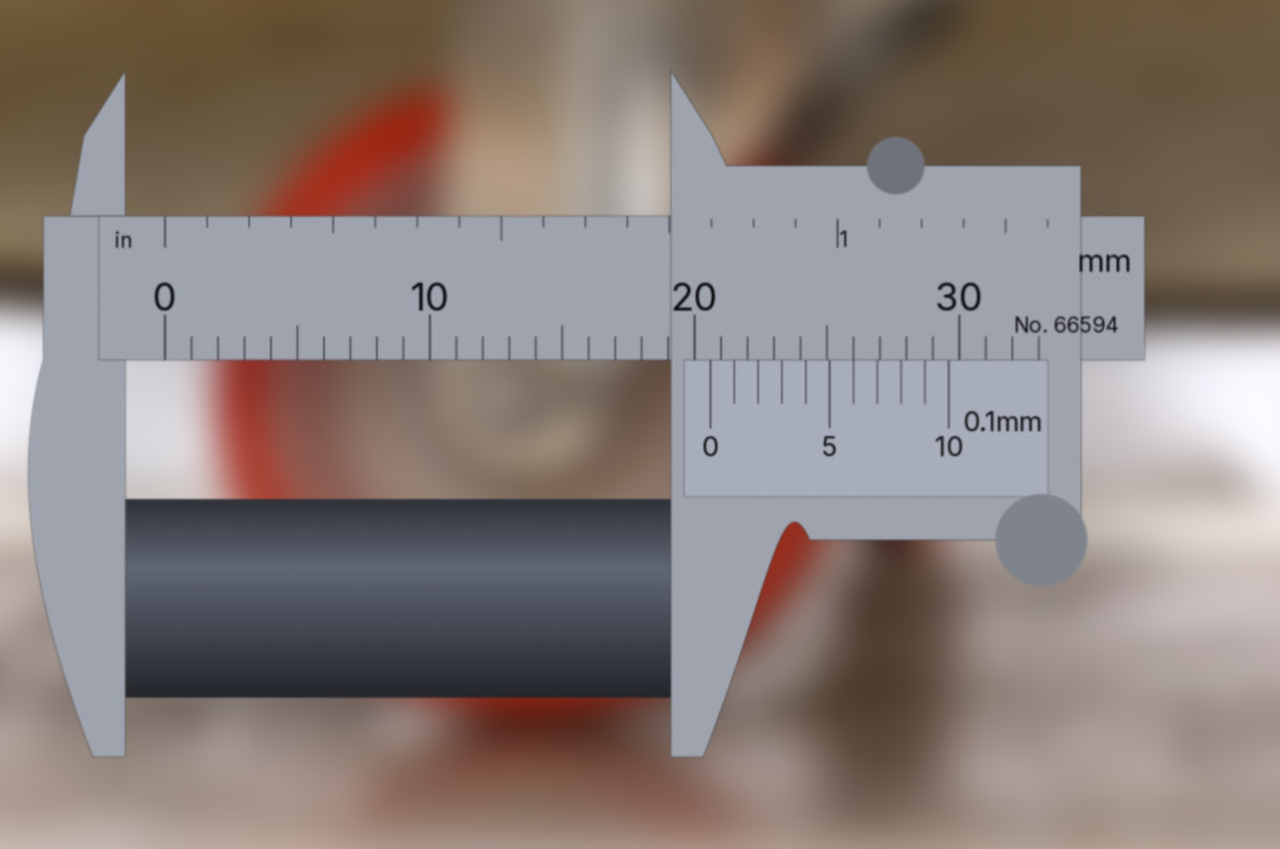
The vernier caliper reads 20.6 mm
